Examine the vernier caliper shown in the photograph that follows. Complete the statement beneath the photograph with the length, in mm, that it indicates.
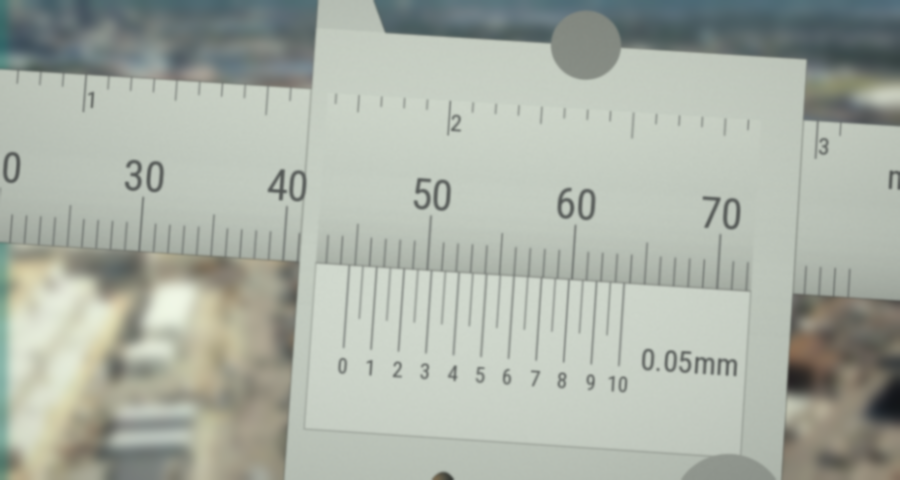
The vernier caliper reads 44.6 mm
